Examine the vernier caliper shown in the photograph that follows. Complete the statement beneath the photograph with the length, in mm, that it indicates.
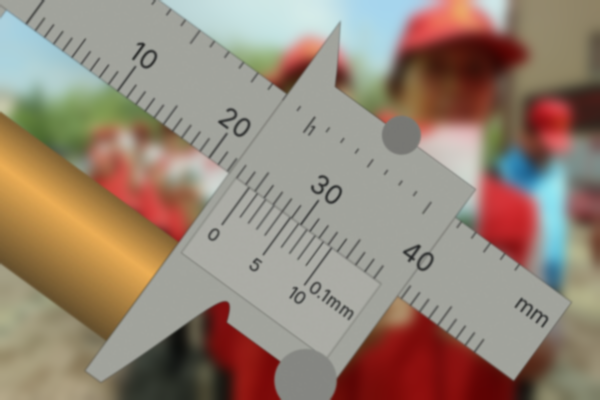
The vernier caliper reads 24.4 mm
